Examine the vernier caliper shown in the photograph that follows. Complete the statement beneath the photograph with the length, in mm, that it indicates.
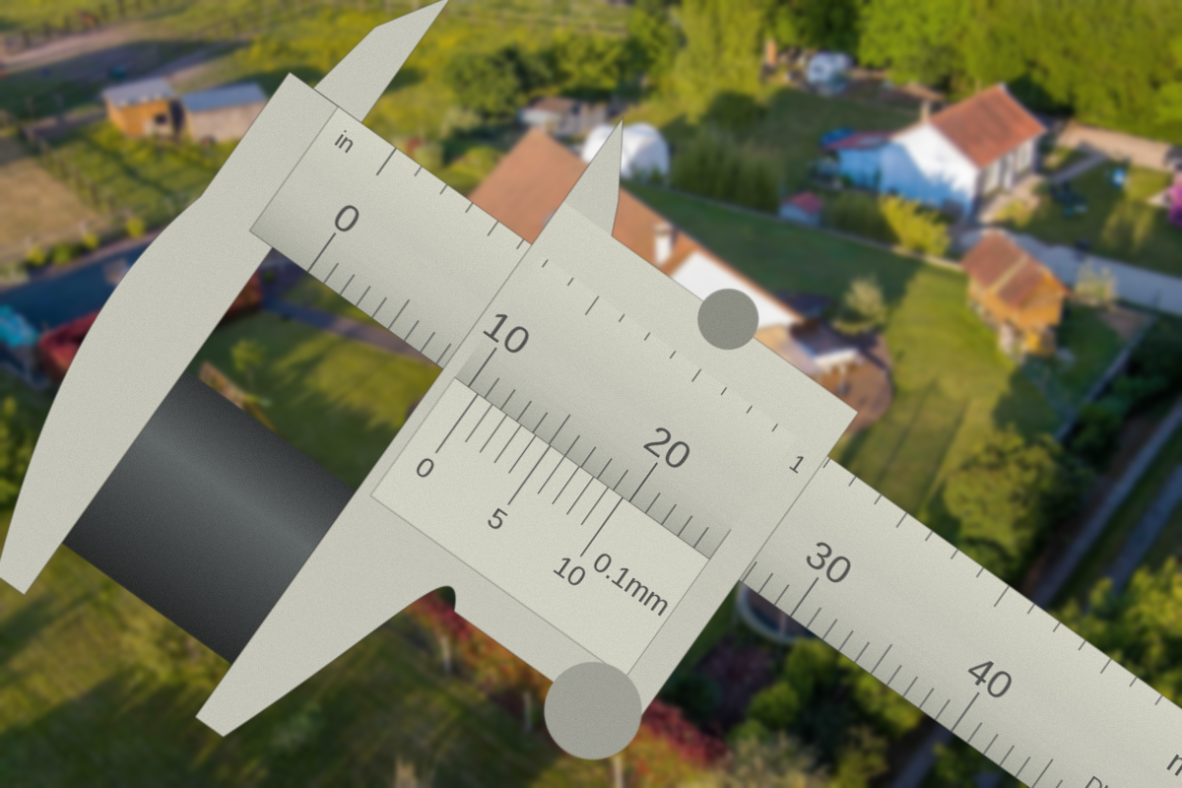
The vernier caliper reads 10.6 mm
